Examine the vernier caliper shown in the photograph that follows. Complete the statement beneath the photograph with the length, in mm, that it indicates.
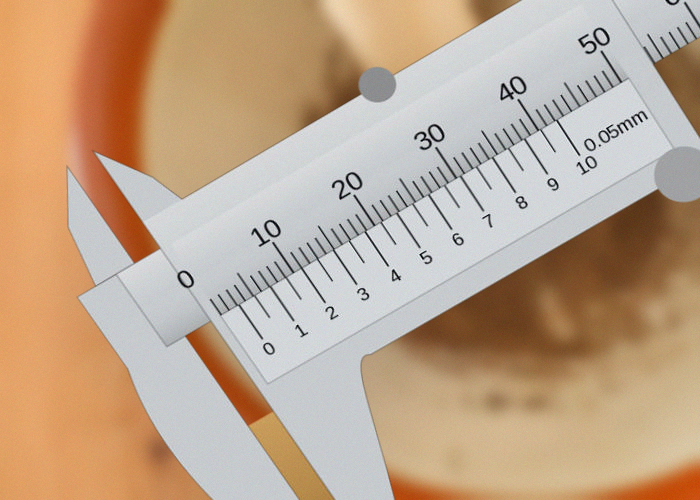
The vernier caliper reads 3.2 mm
